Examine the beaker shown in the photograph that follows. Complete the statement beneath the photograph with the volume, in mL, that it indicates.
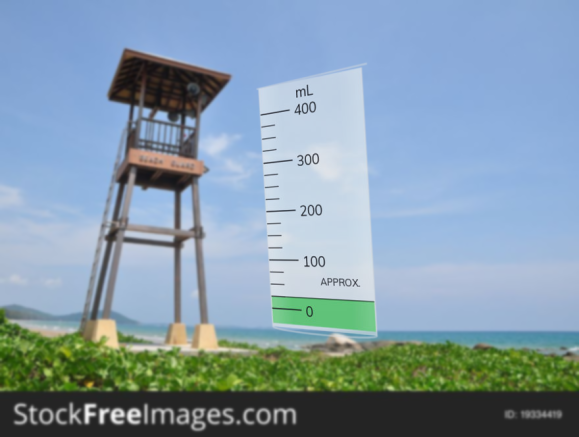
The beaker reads 25 mL
